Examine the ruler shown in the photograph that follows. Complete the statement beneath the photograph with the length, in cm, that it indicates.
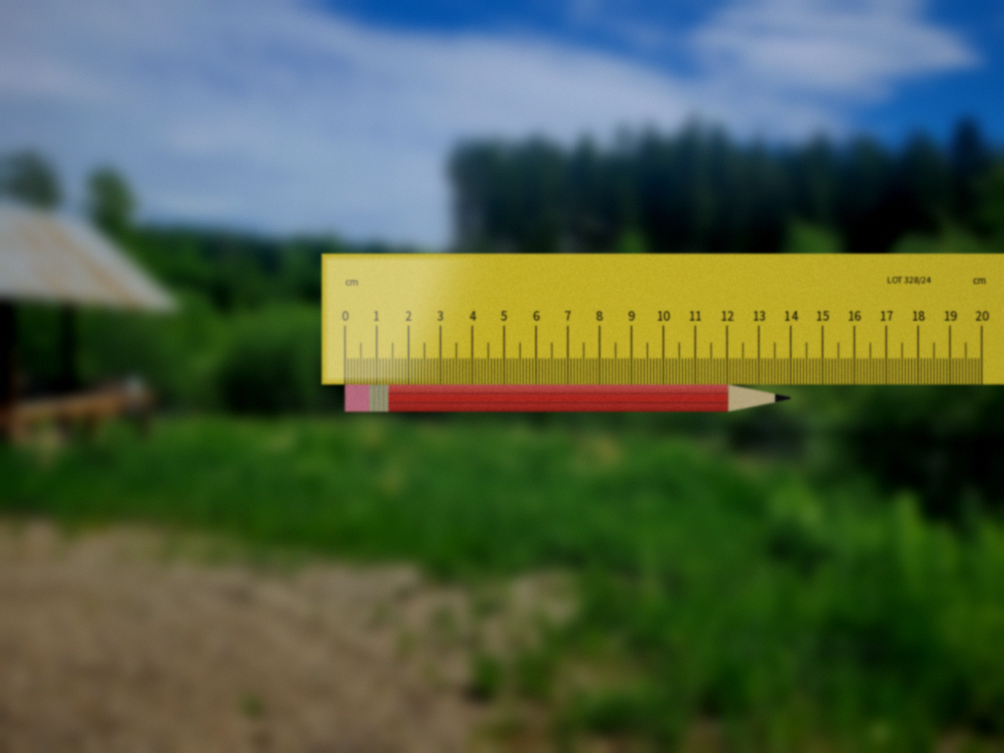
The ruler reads 14 cm
